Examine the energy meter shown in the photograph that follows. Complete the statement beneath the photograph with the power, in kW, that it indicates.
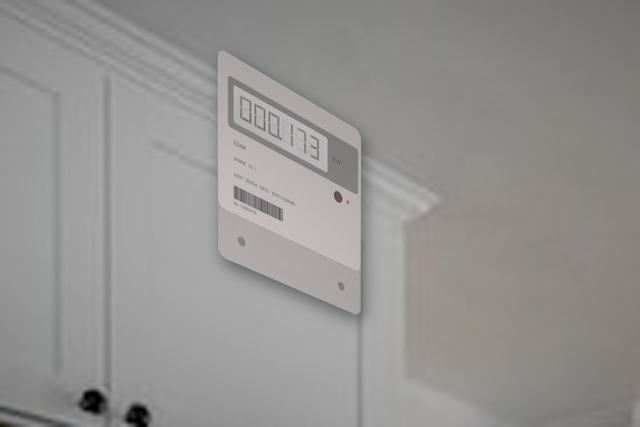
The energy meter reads 0.173 kW
